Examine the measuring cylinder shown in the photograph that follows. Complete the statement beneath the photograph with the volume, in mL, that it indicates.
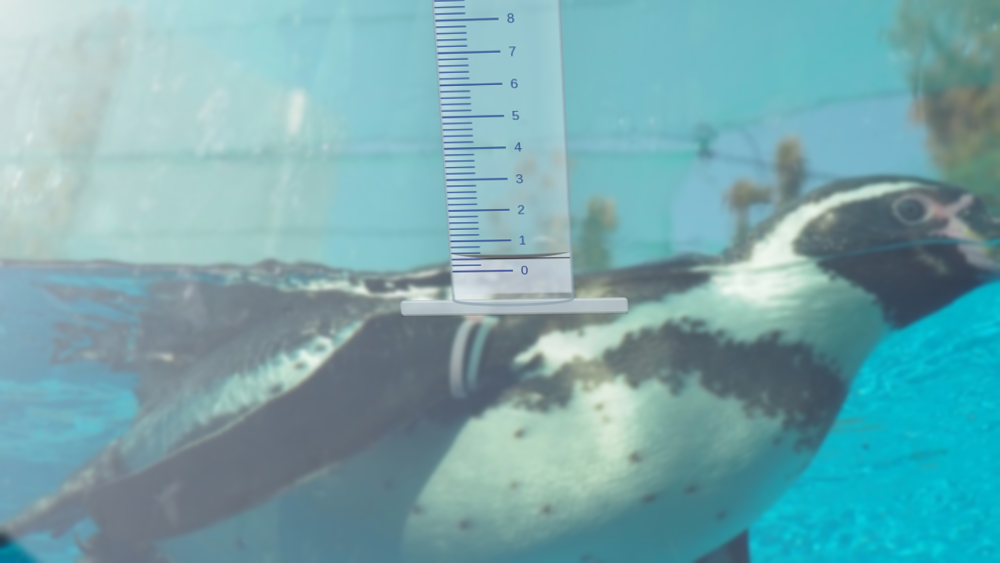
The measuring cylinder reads 0.4 mL
